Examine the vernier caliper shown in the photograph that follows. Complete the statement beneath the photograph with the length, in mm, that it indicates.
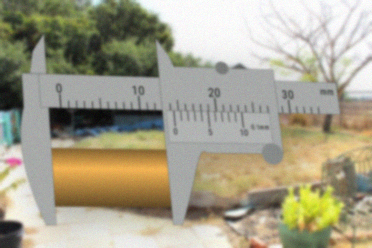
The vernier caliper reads 14.4 mm
